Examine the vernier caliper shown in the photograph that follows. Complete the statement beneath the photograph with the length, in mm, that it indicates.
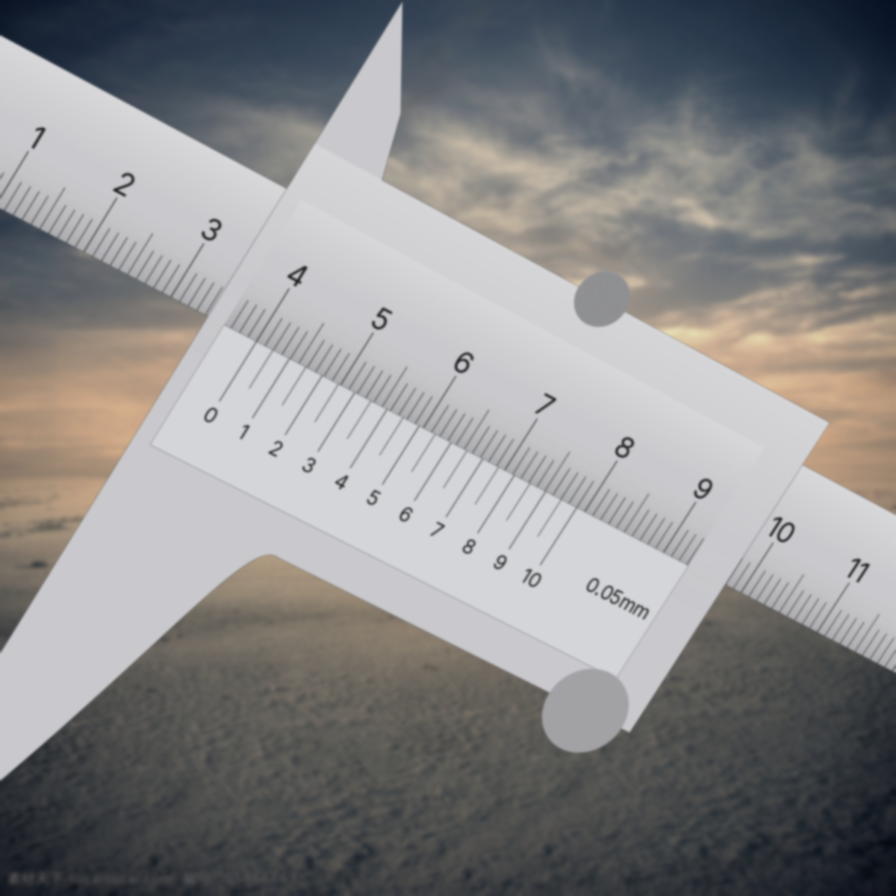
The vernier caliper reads 40.0 mm
